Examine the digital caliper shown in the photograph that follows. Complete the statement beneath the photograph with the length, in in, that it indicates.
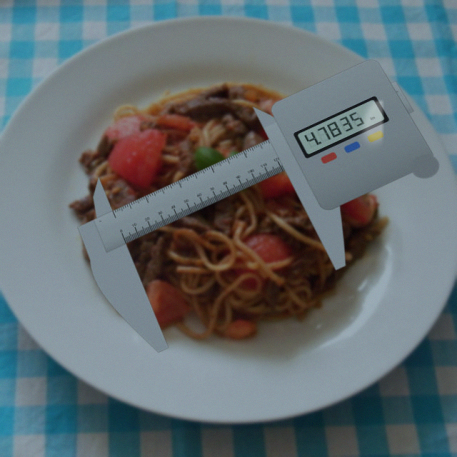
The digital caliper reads 4.7835 in
